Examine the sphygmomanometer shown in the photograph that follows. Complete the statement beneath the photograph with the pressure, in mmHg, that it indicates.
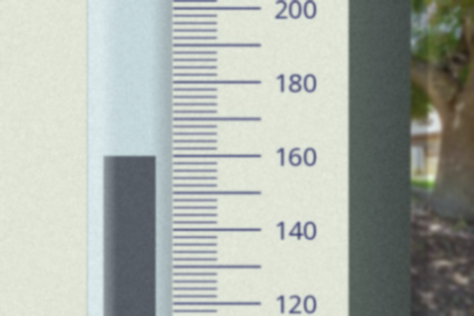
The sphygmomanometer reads 160 mmHg
